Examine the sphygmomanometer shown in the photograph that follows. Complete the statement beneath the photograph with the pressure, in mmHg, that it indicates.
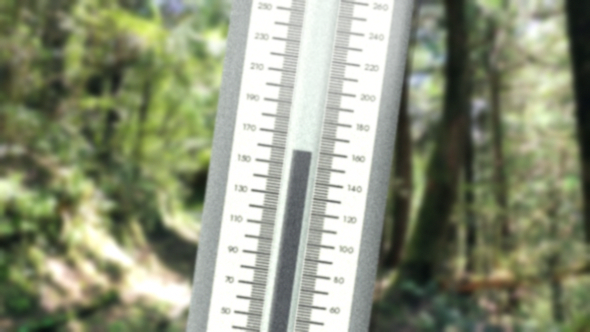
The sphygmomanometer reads 160 mmHg
